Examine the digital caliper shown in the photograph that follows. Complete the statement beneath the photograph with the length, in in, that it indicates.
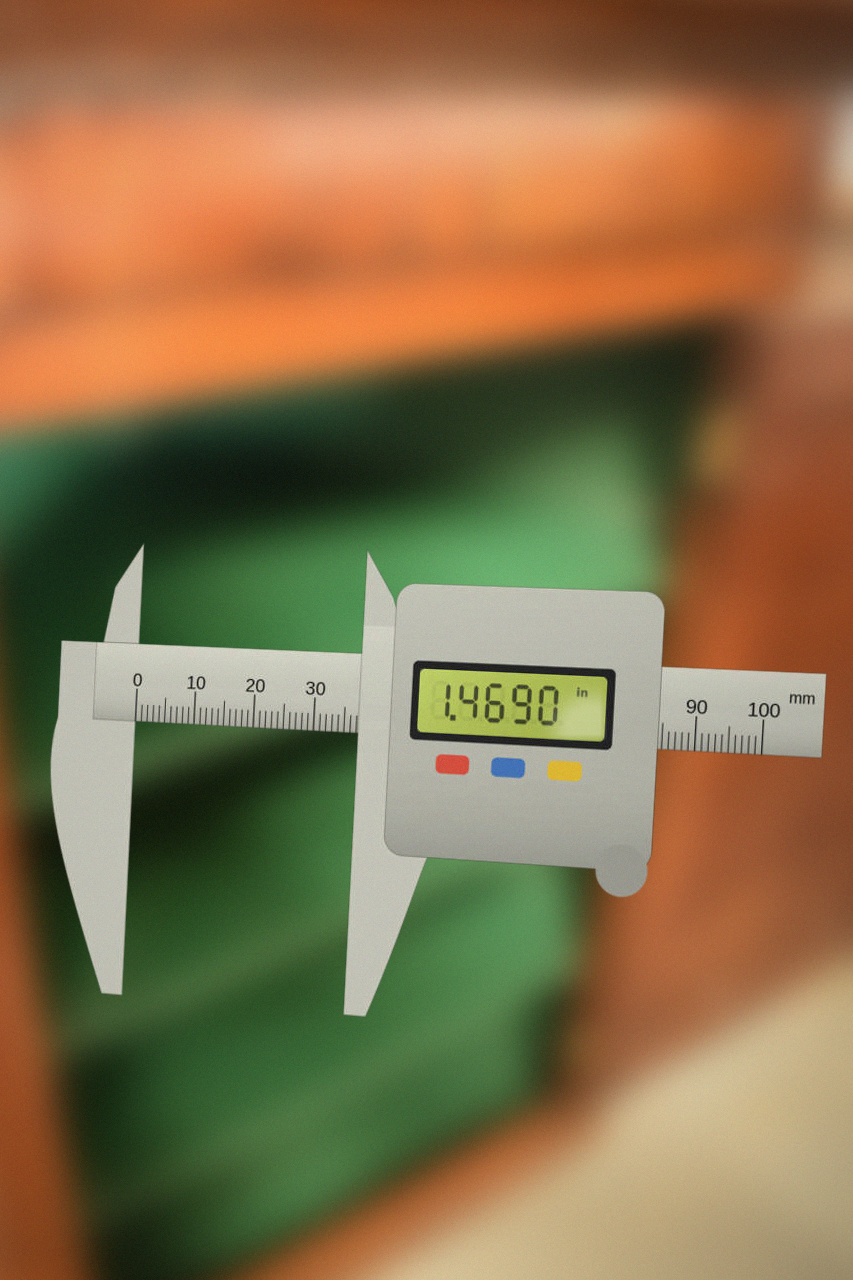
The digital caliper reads 1.4690 in
